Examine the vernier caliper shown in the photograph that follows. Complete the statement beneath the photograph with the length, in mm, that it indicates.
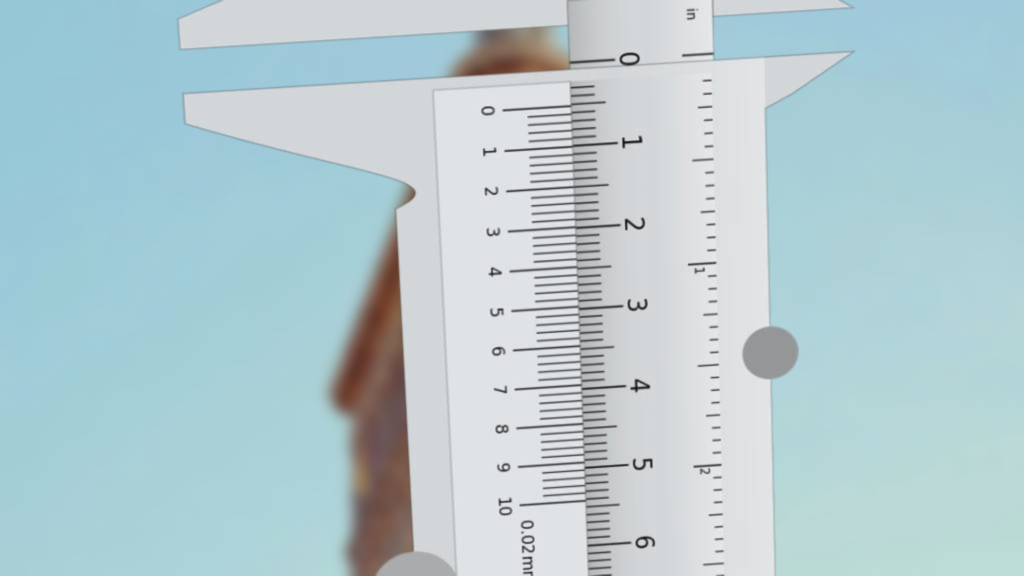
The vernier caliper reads 5.2 mm
